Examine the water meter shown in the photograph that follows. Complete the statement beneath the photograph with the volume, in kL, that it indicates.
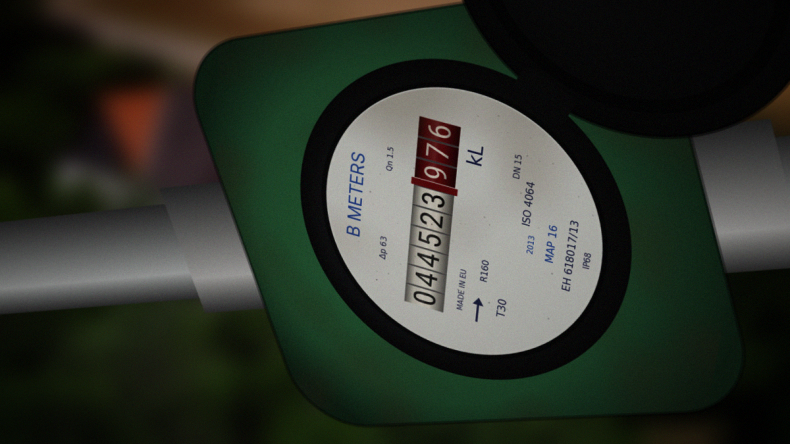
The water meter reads 44523.976 kL
